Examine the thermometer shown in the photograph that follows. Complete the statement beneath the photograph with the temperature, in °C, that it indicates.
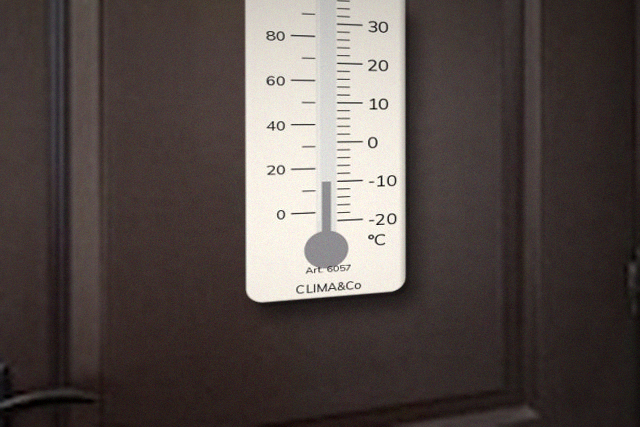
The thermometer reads -10 °C
